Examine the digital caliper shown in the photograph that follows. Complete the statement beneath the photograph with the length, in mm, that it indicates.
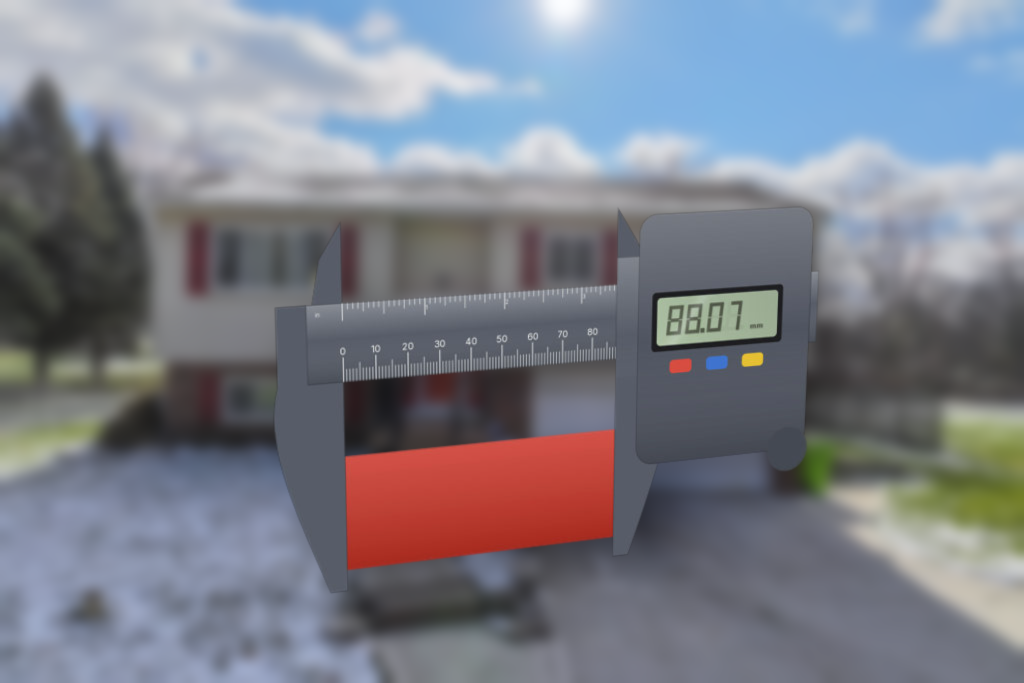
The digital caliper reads 88.07 mm
